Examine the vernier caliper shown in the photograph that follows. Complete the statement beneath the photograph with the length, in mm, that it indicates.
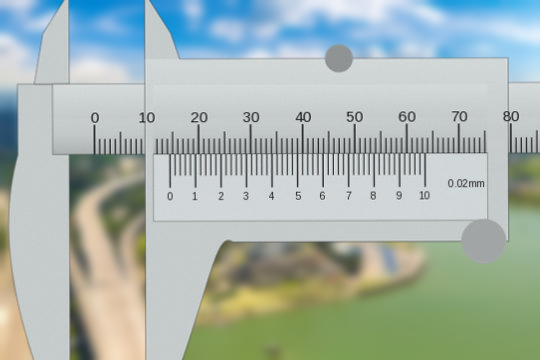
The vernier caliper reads 14.5 mm
